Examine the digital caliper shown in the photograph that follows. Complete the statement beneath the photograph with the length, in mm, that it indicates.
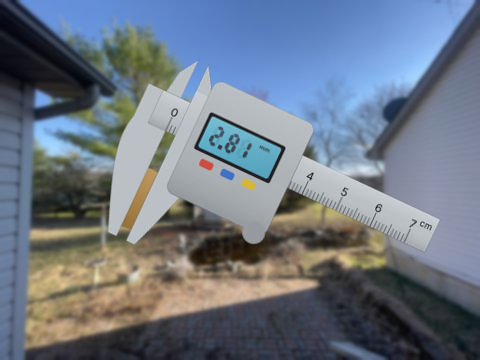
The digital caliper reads 2.81 mm
